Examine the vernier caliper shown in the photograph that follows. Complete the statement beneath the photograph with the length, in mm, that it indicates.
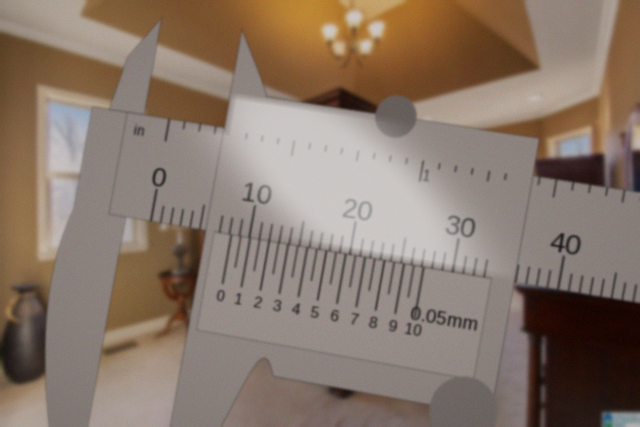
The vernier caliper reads 8.2 mm
